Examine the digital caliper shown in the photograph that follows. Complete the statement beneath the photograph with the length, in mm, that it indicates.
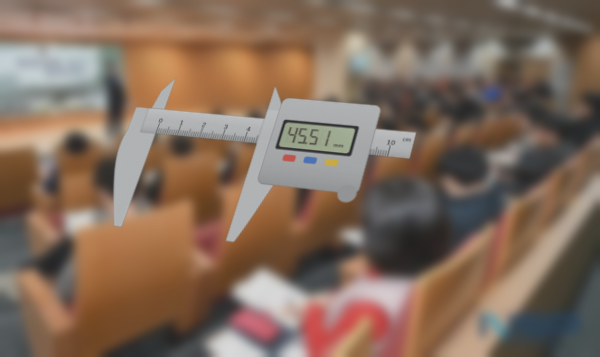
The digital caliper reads 45.51 mm
